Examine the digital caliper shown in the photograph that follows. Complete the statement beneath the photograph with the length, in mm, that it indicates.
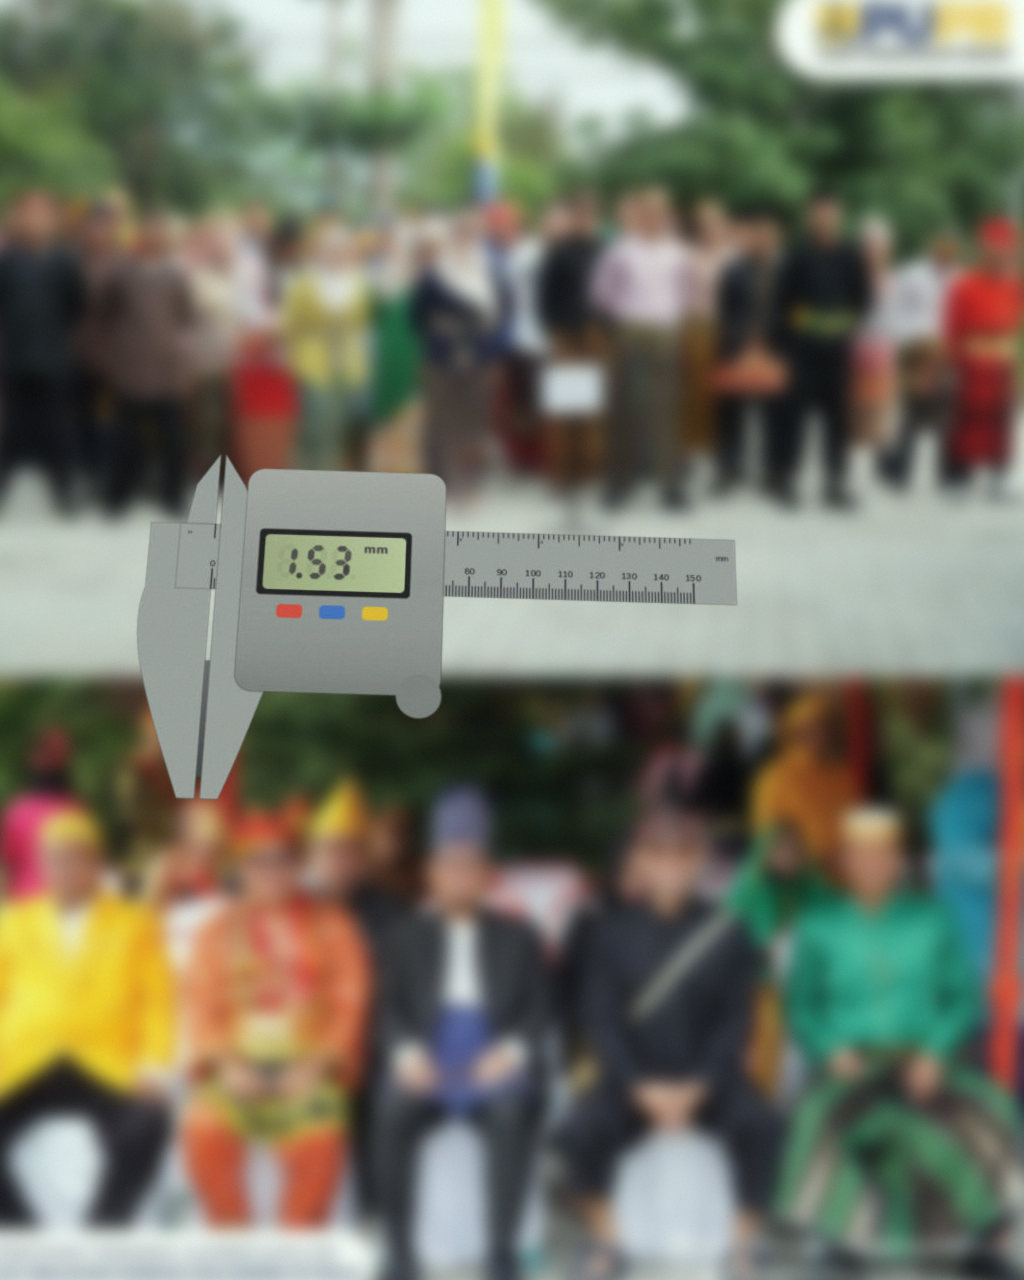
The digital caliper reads 1.53 mm
